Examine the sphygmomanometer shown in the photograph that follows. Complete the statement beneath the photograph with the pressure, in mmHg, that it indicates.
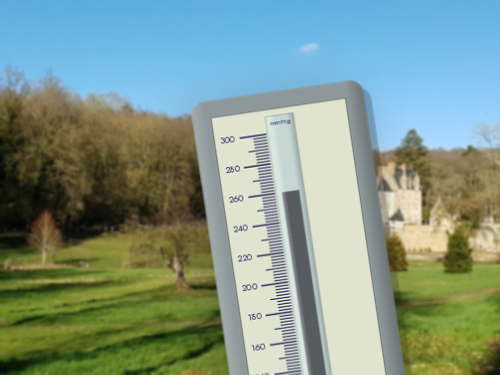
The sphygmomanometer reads 260 mmHg
